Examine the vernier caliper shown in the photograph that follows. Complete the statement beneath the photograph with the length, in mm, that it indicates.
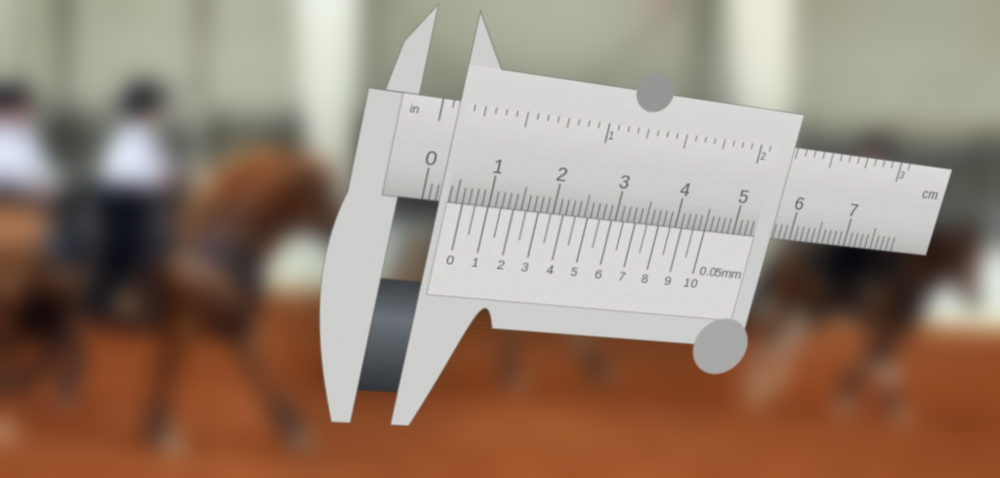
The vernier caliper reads 6.0 mm
